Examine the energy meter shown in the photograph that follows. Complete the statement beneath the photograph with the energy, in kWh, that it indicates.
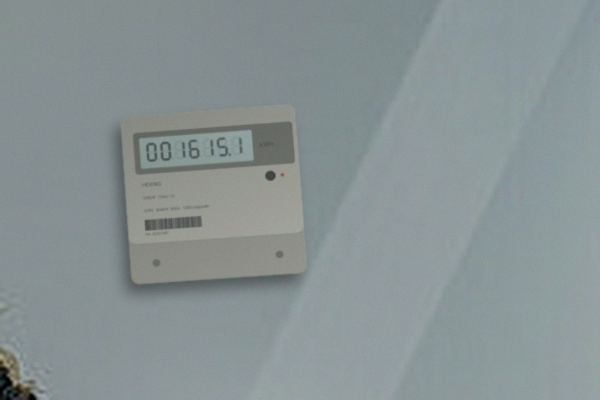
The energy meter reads 1615.1 kWh
